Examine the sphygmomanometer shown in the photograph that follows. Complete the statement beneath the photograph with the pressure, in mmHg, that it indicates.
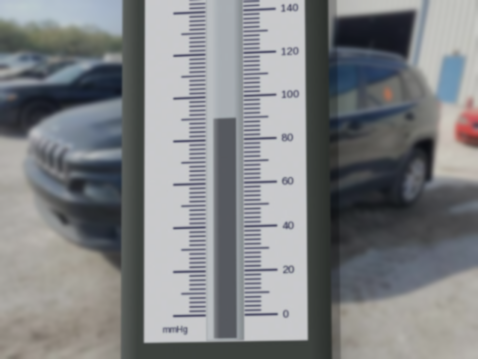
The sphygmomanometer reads 90 mmHg
